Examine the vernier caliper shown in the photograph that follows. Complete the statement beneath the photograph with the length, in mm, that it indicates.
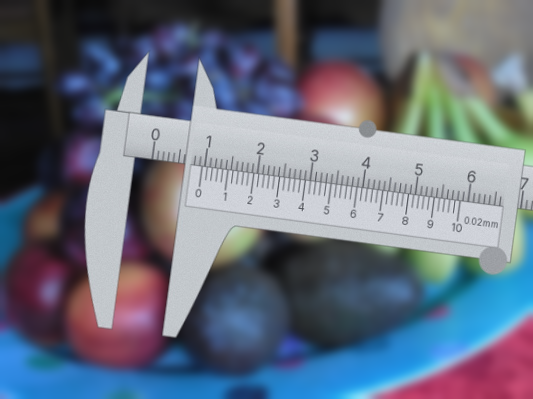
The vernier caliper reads 9.5 mm
